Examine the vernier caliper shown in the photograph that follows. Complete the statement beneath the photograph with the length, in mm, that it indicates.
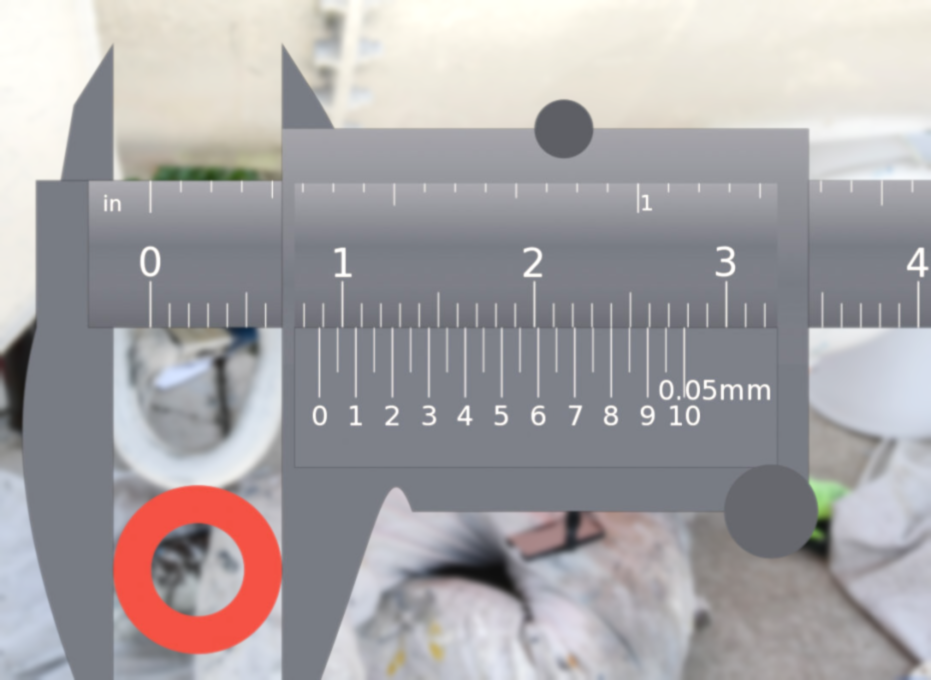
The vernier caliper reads 8.8 mm
